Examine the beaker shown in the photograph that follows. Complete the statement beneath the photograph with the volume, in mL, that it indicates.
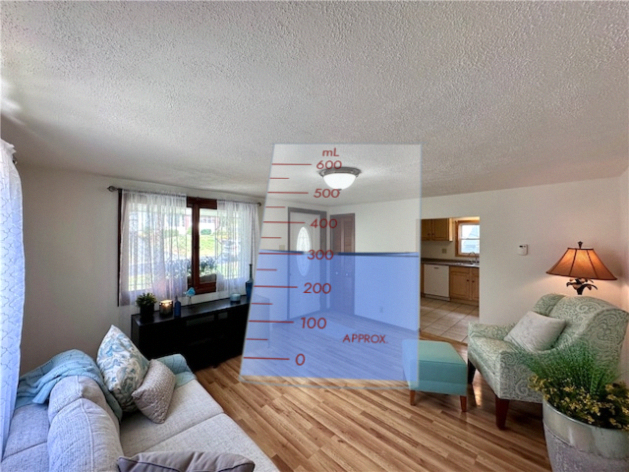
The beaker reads 300 mL
